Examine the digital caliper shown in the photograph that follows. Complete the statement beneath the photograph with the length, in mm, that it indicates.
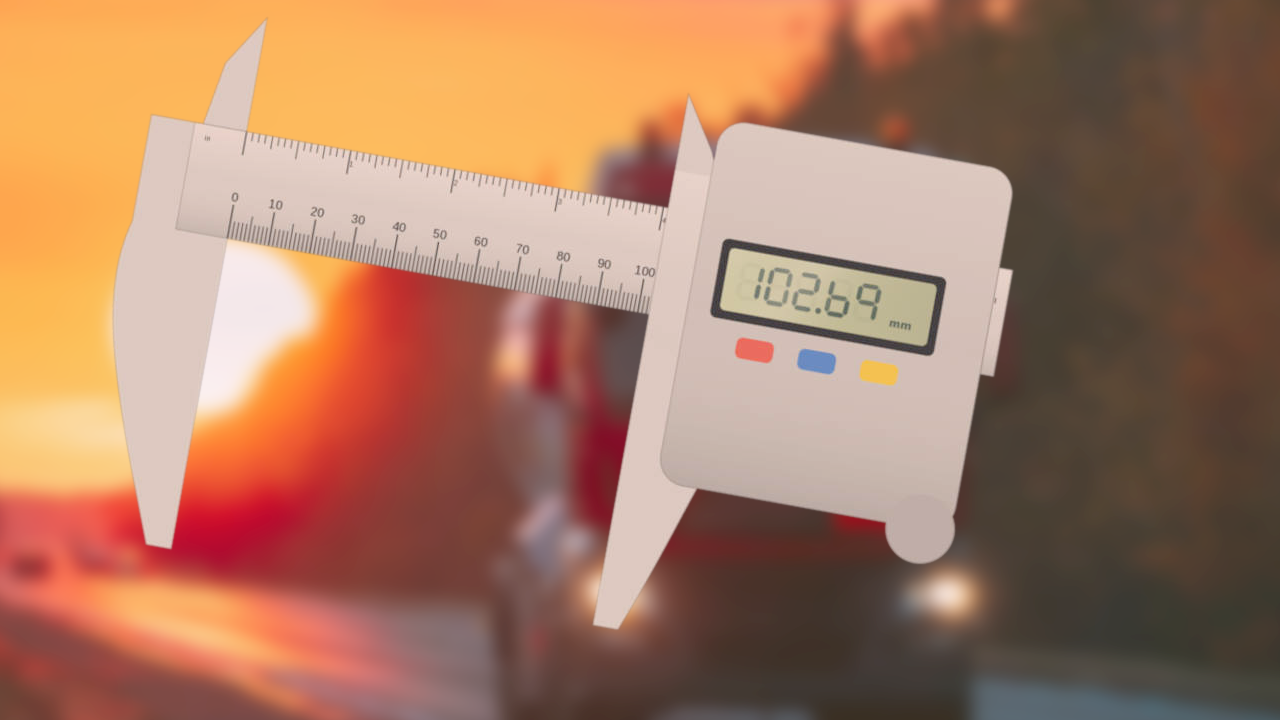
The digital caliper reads 102.69 mm
